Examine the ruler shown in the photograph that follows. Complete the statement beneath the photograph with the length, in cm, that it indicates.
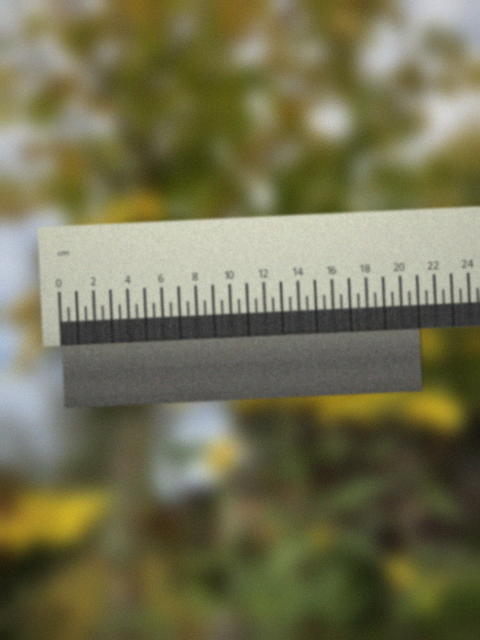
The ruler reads 21 cm
